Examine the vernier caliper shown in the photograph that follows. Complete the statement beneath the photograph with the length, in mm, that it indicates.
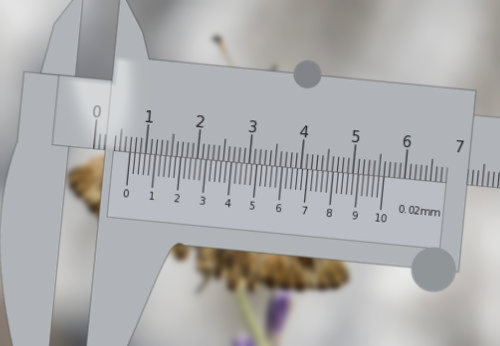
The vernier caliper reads 7.0 mm
